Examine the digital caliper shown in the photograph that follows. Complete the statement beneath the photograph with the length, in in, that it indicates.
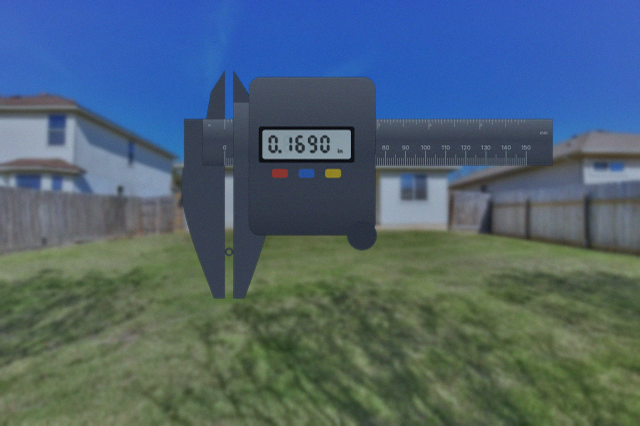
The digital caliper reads 0.1690 in
